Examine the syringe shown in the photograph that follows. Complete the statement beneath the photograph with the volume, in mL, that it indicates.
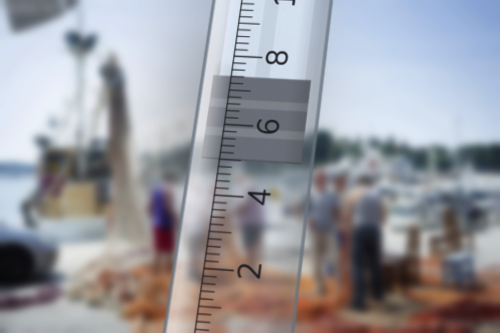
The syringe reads 5 mL
